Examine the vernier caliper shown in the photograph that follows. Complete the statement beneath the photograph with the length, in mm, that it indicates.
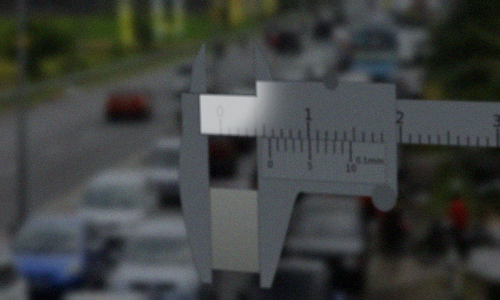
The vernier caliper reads 5.6 mm
